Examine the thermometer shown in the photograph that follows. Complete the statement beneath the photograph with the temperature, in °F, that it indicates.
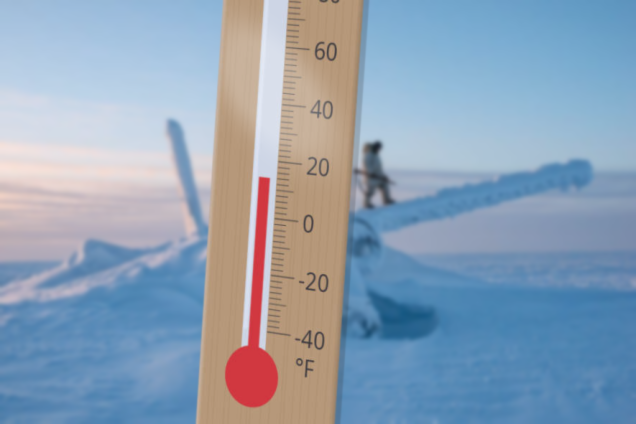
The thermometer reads 14 °F
